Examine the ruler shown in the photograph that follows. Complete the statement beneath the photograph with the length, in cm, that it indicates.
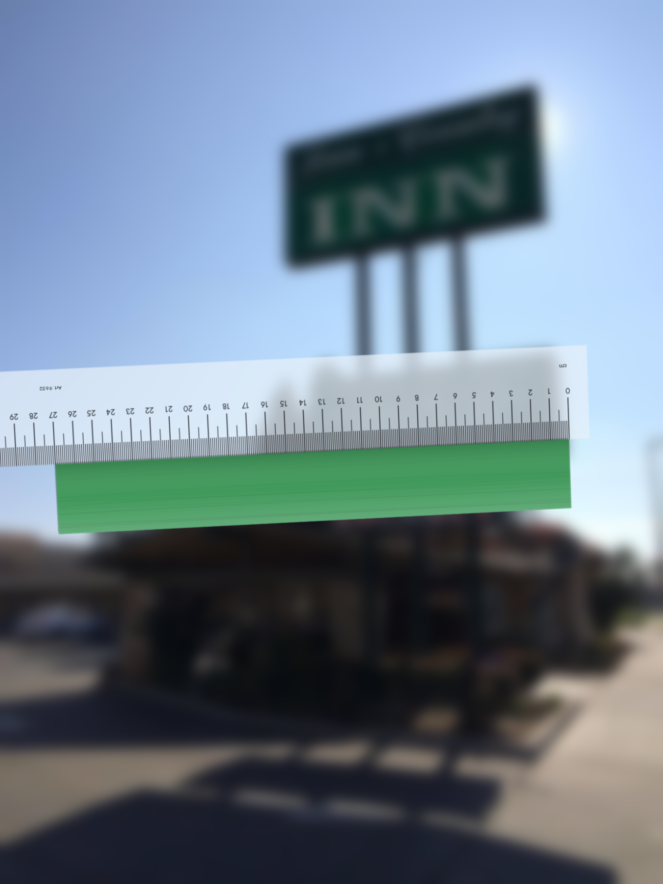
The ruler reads 27 cm
